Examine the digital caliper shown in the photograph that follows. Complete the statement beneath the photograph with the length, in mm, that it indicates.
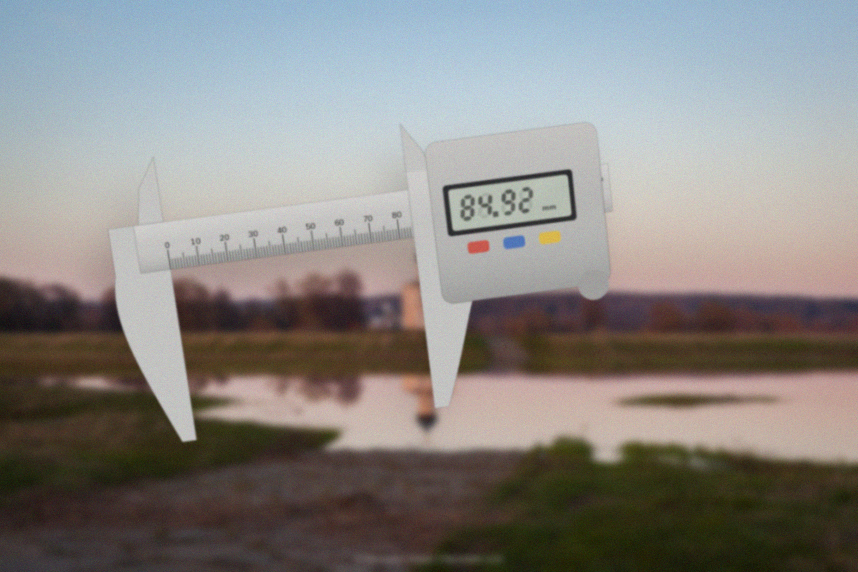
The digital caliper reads 84.92 mm
